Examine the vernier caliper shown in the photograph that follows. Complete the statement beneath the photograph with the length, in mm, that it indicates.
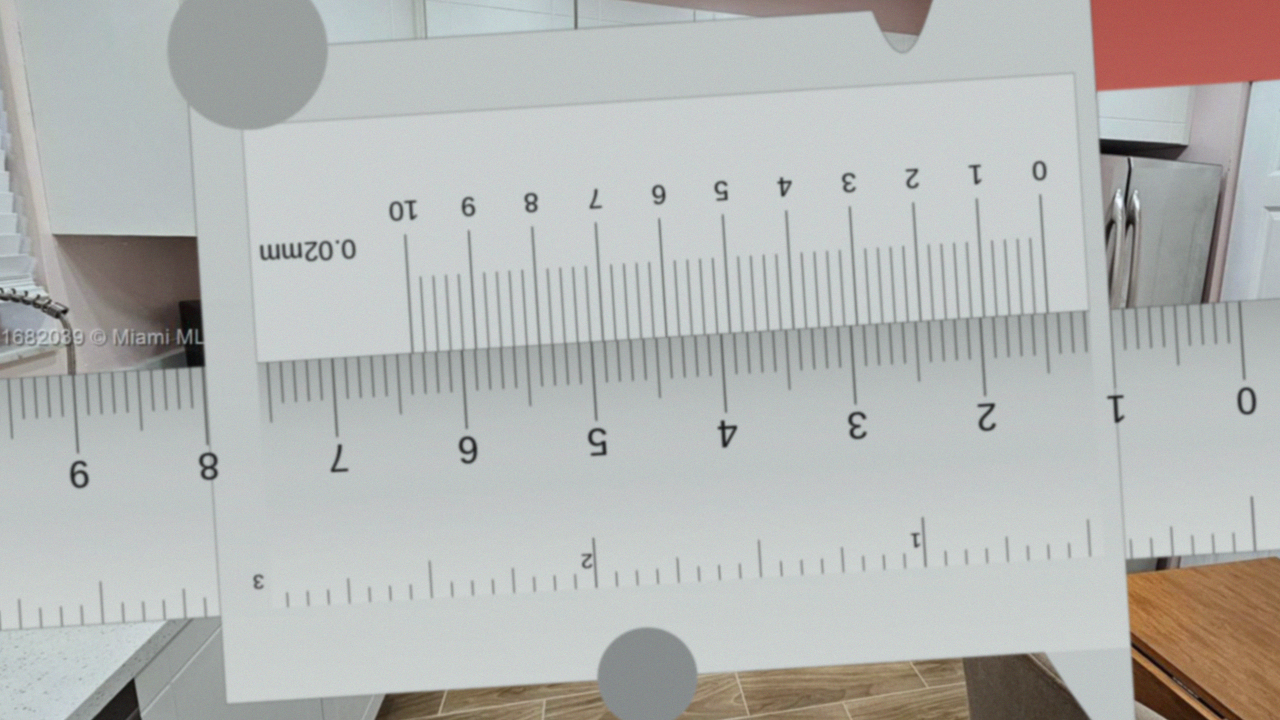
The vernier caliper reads 14.8 mm
